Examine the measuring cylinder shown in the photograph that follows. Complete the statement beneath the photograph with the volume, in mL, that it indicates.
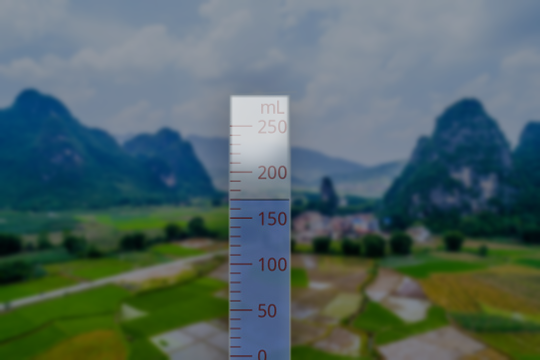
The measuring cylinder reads 170 mL
